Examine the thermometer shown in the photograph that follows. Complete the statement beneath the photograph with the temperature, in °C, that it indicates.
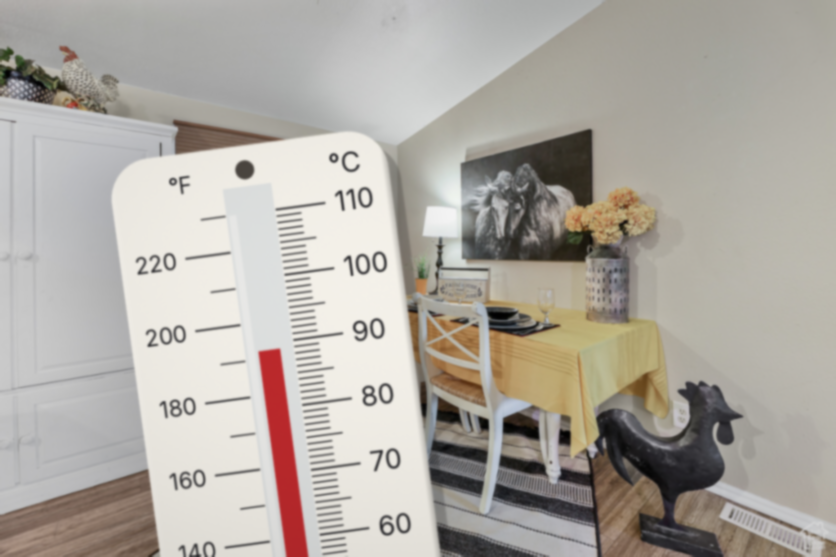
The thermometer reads 89 °C
